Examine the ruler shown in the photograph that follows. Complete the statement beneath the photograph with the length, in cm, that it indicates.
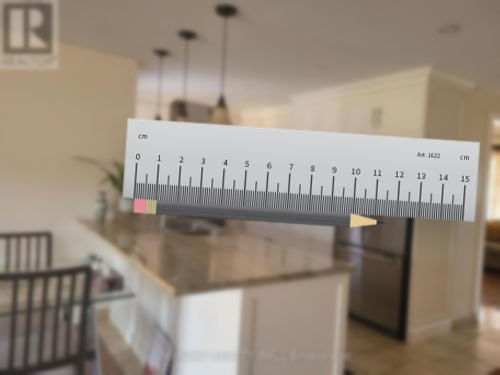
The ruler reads 11.5 cm
